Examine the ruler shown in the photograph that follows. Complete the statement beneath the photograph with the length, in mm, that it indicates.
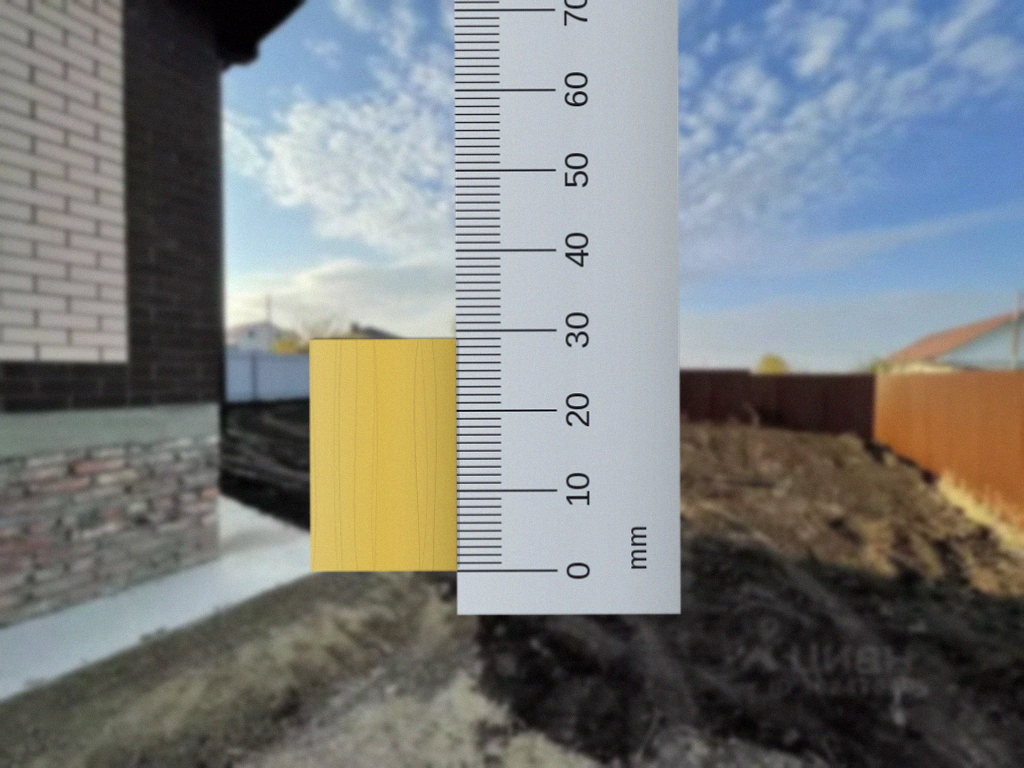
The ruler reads 29 mm
